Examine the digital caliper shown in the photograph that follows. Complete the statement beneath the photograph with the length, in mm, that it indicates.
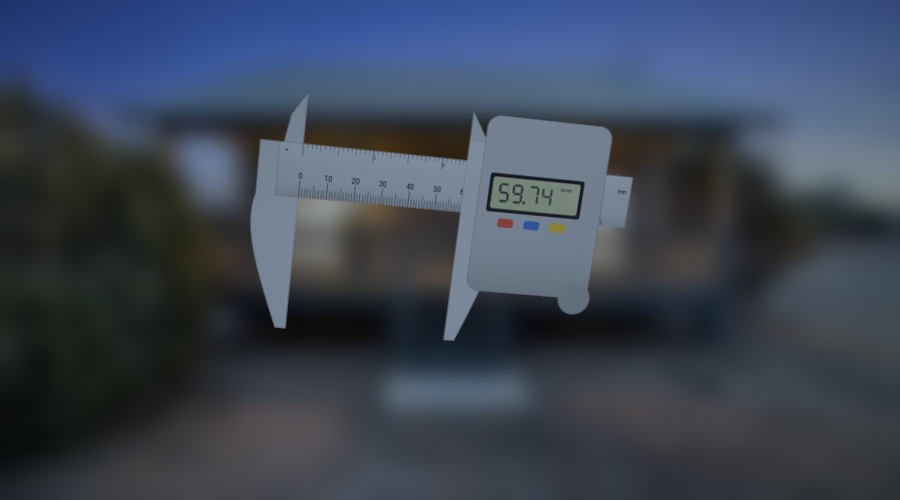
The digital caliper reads 59.74 mm
